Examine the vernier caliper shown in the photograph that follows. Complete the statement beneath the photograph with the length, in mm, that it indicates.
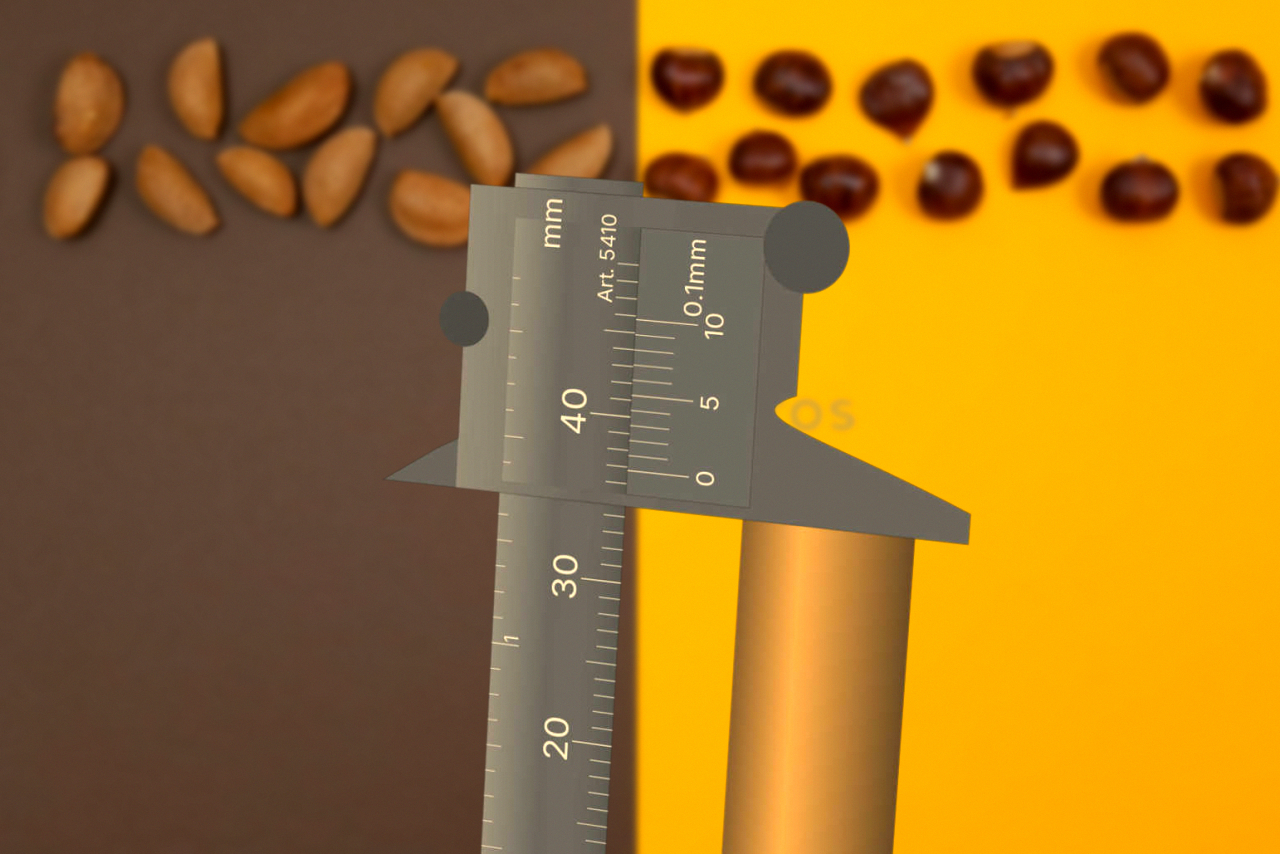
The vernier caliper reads 36.8 mm
